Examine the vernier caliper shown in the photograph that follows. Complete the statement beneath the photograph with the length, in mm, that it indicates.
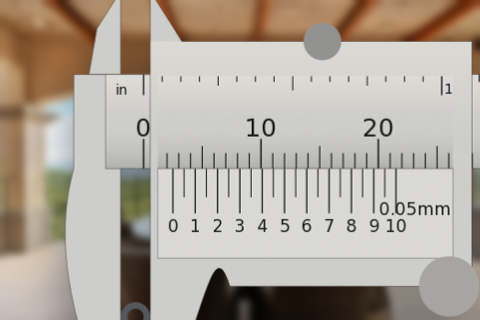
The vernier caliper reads 2.5 mm
